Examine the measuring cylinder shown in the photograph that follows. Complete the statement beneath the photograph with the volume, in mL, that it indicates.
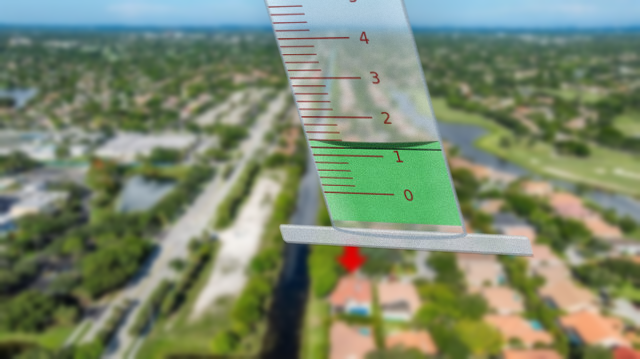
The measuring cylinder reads 1.2 mL
